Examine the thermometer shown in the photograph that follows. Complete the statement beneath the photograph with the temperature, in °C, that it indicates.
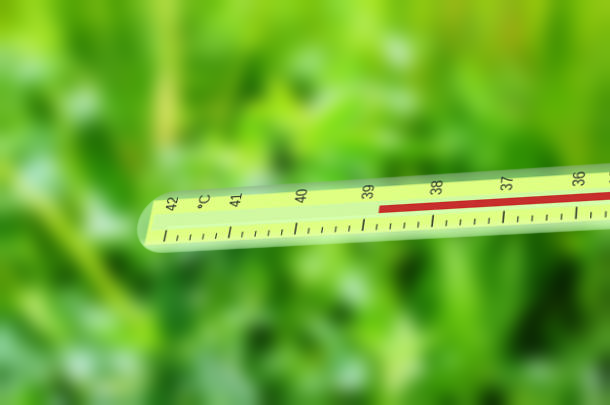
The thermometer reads 38.8 °C
